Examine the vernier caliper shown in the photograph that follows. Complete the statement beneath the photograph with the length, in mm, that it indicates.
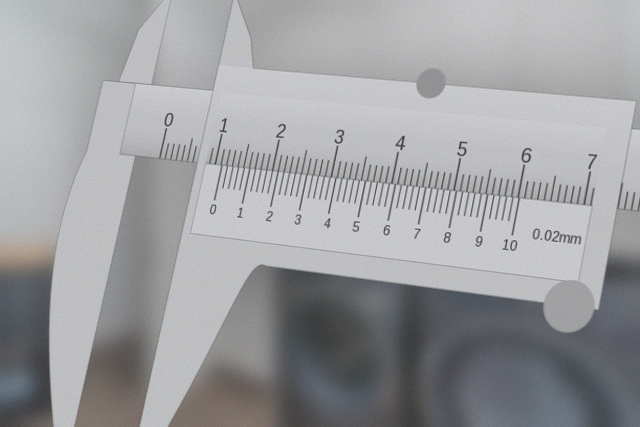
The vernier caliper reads 11.2 mm
